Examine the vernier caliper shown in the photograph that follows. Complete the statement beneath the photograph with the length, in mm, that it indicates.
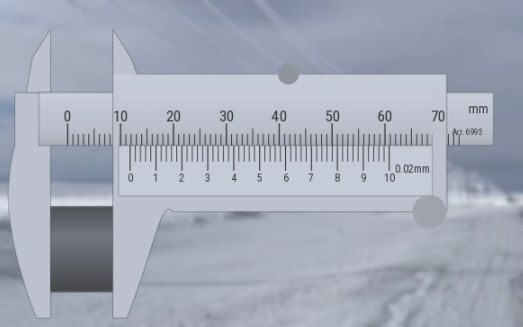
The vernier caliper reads 11.8 mm
